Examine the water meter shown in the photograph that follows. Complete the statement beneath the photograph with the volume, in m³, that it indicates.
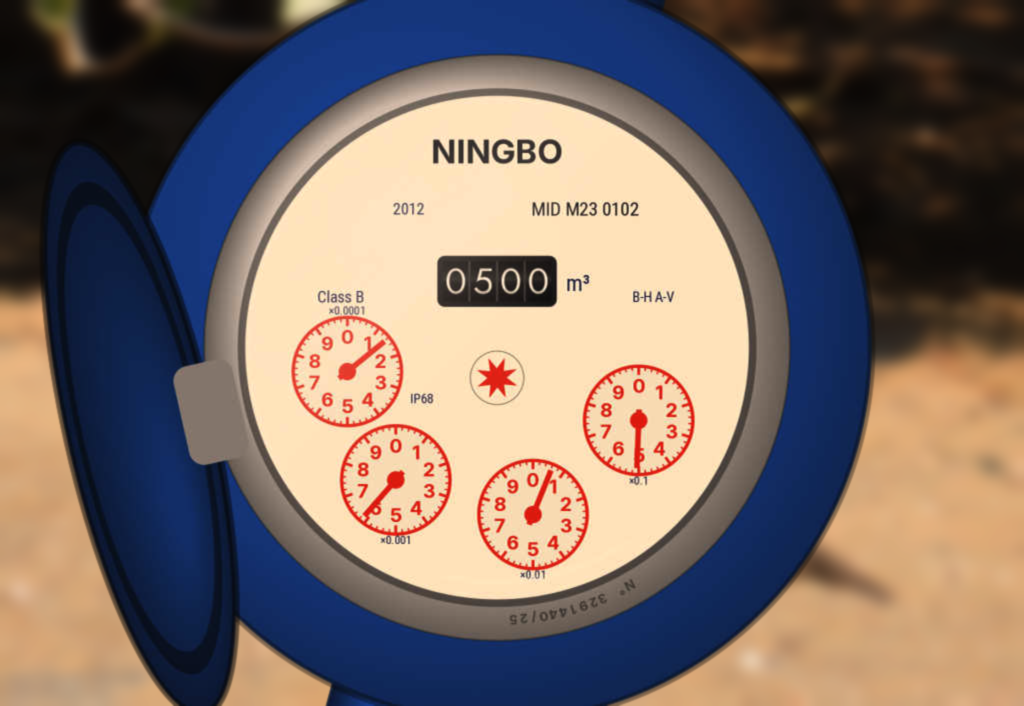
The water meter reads 500.5061 m³
